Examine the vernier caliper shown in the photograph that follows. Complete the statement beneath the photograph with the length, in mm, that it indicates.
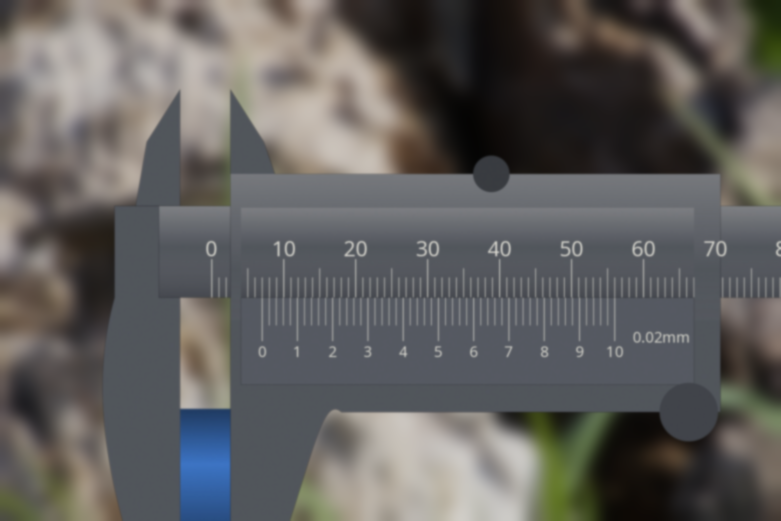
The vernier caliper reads 7.0 mm
